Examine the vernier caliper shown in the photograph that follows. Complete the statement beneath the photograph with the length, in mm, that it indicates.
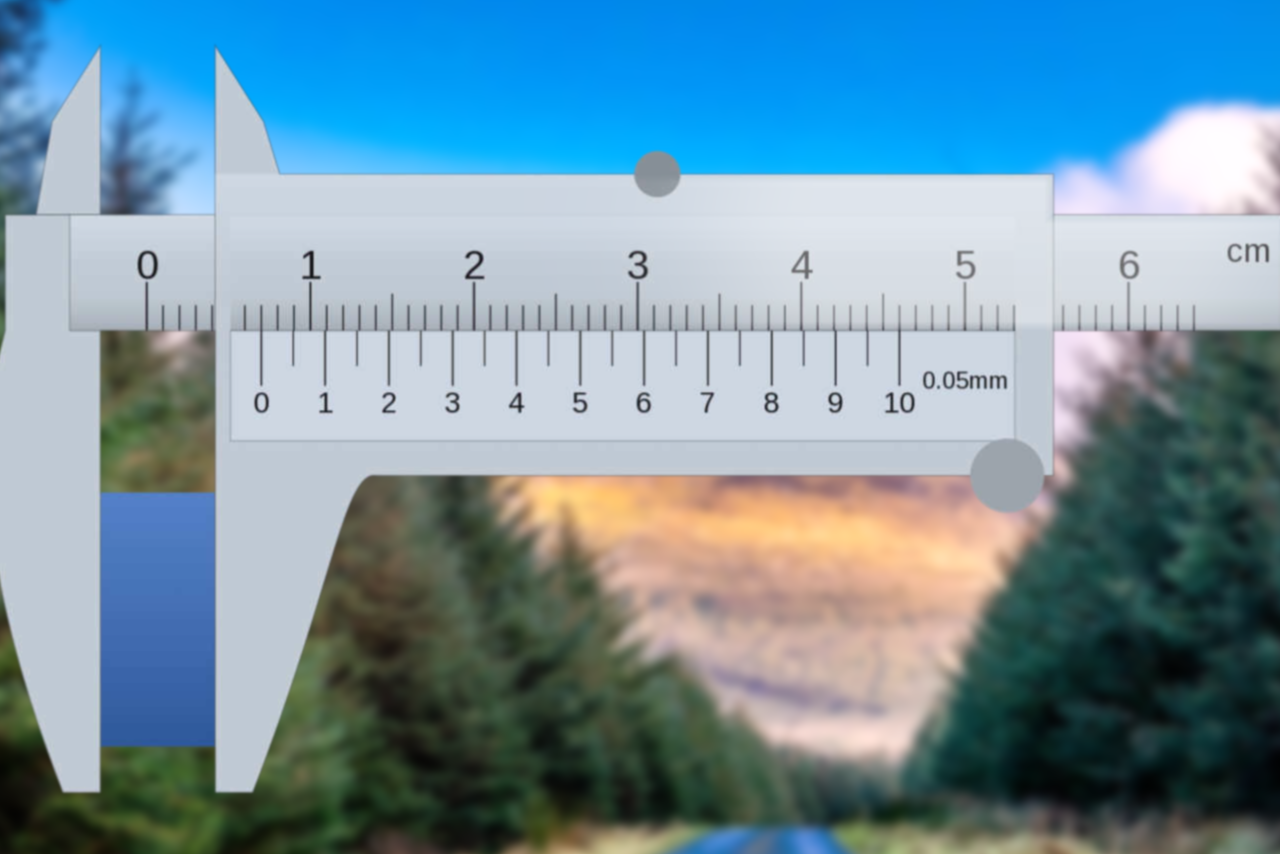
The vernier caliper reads 7.0 mm
